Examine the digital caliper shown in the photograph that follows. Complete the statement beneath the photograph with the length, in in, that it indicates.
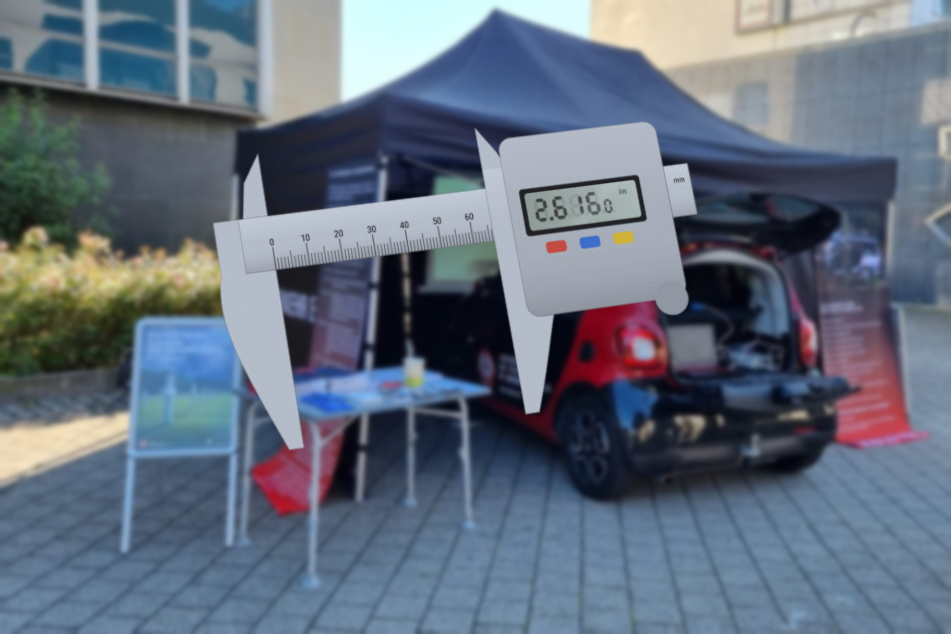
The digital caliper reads 2.6160 in
